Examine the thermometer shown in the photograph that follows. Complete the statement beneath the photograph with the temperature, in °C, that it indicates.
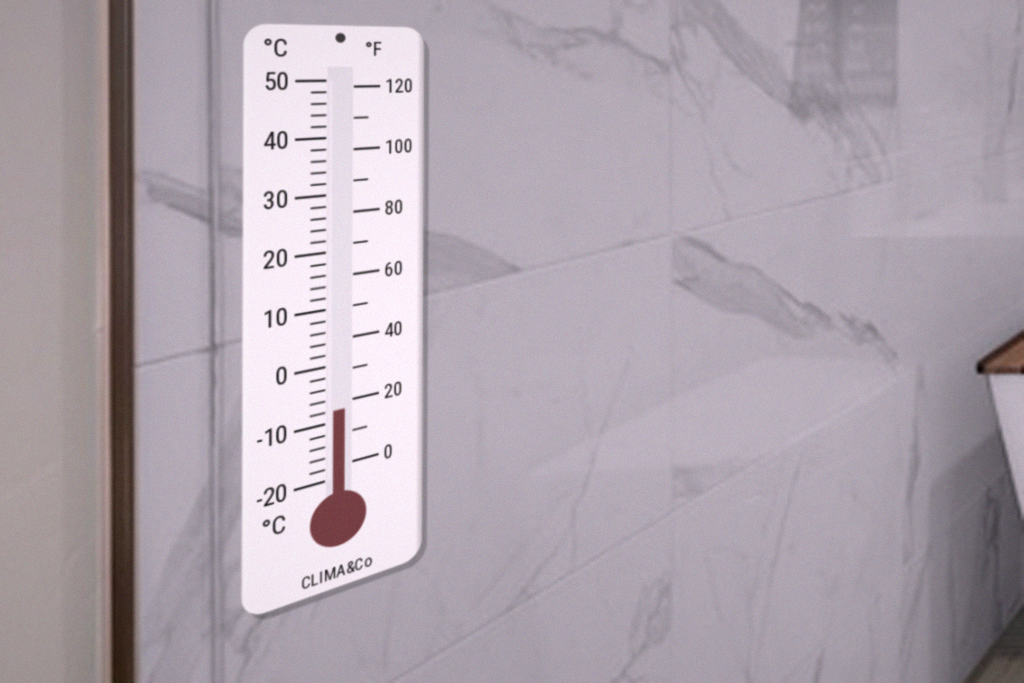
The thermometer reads -8 °C
